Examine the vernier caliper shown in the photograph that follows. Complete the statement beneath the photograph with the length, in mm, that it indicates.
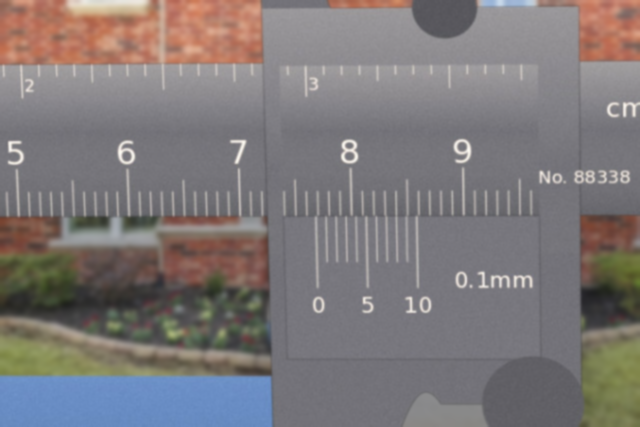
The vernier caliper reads 76.8 mm
